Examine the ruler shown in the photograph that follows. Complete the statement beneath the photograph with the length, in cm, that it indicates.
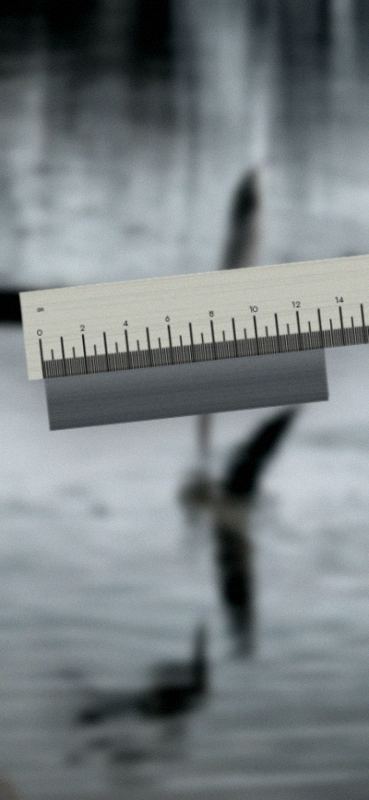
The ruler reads 13 cm
